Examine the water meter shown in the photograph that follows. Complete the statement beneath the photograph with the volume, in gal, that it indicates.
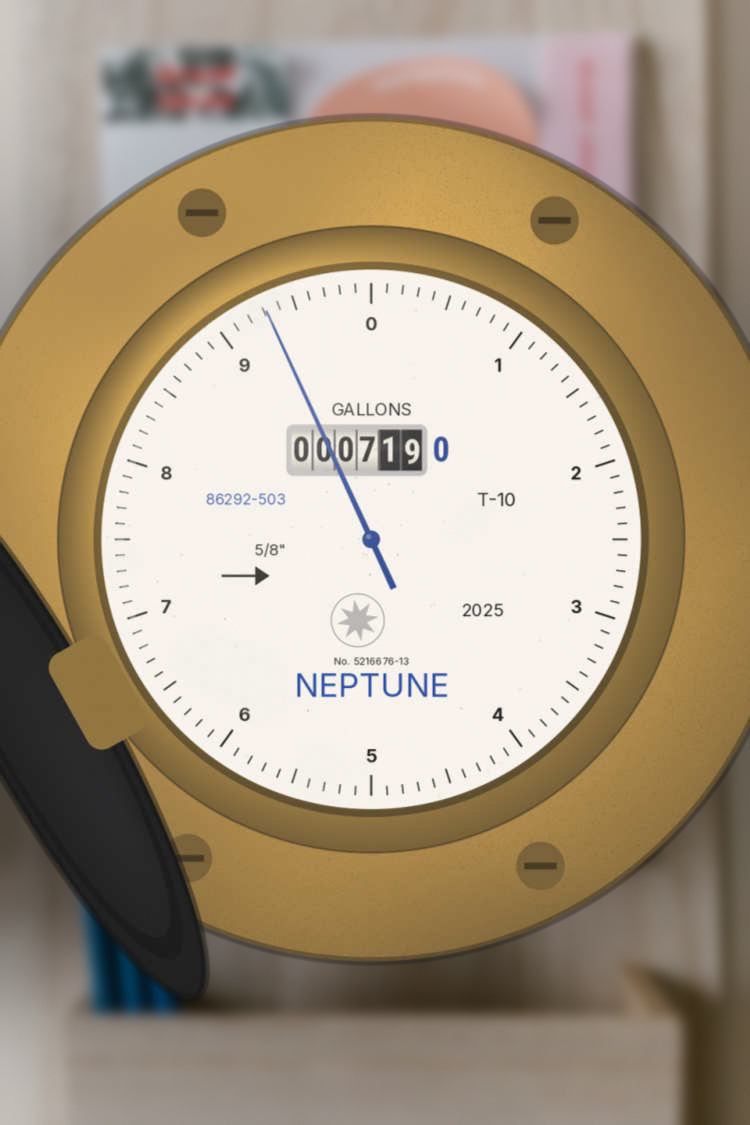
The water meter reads 7189.3 gal
